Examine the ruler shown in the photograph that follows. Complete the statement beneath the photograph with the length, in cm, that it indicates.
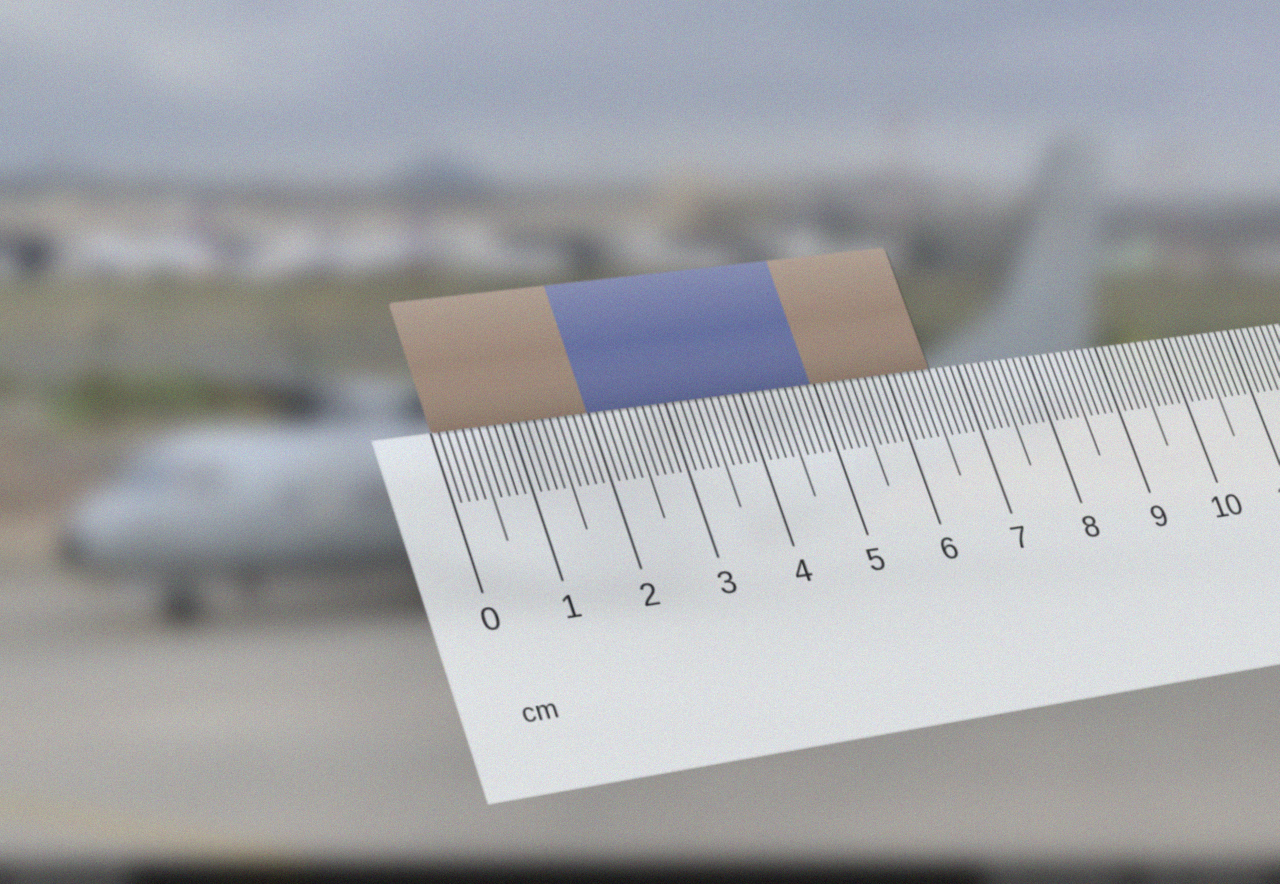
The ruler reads 6.6 cm
